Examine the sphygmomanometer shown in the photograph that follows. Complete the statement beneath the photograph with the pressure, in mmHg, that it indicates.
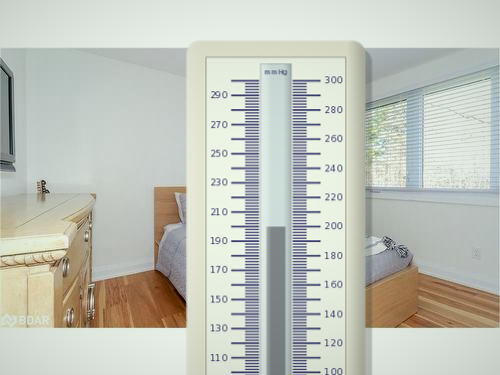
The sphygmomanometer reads 200 mmHg
